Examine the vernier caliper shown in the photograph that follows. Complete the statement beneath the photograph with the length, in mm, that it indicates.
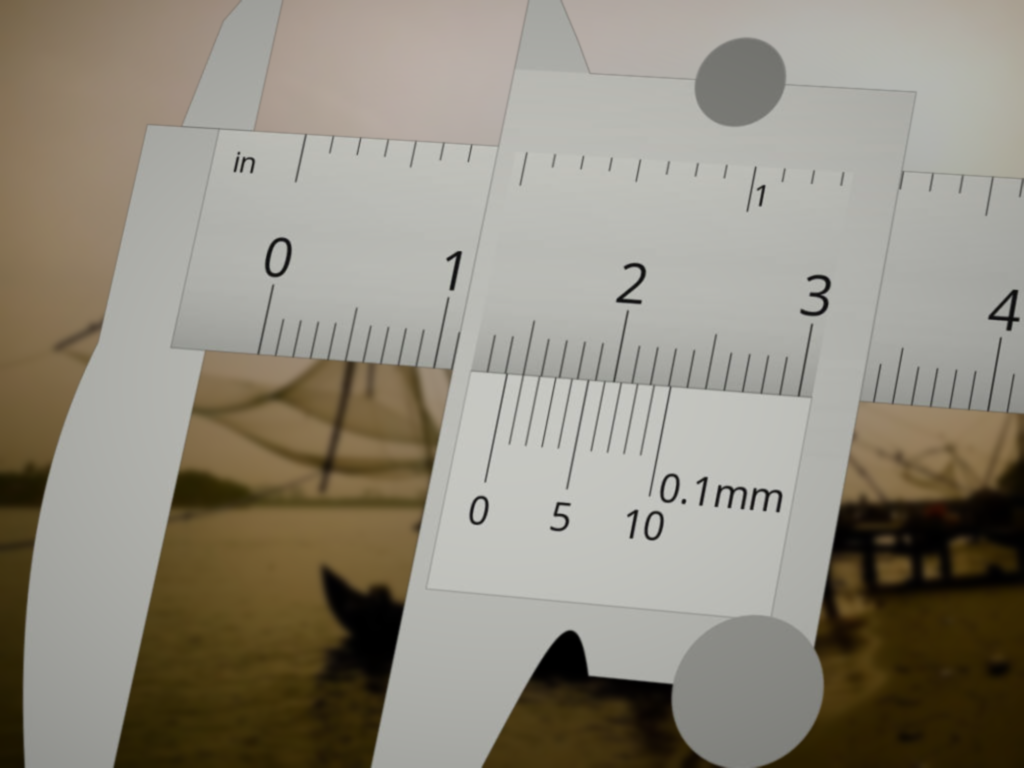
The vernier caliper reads 14.1 mm
